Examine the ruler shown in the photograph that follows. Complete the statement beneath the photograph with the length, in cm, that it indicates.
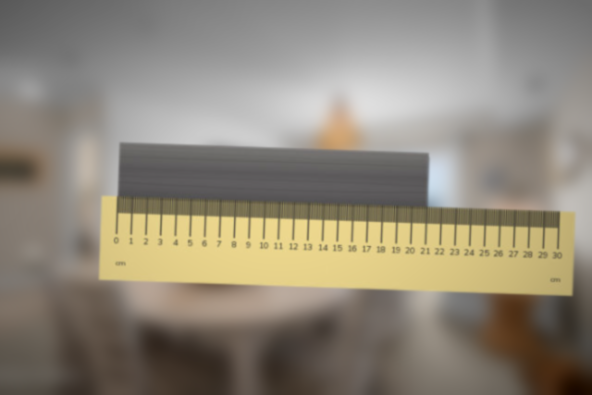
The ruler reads 21 cm
